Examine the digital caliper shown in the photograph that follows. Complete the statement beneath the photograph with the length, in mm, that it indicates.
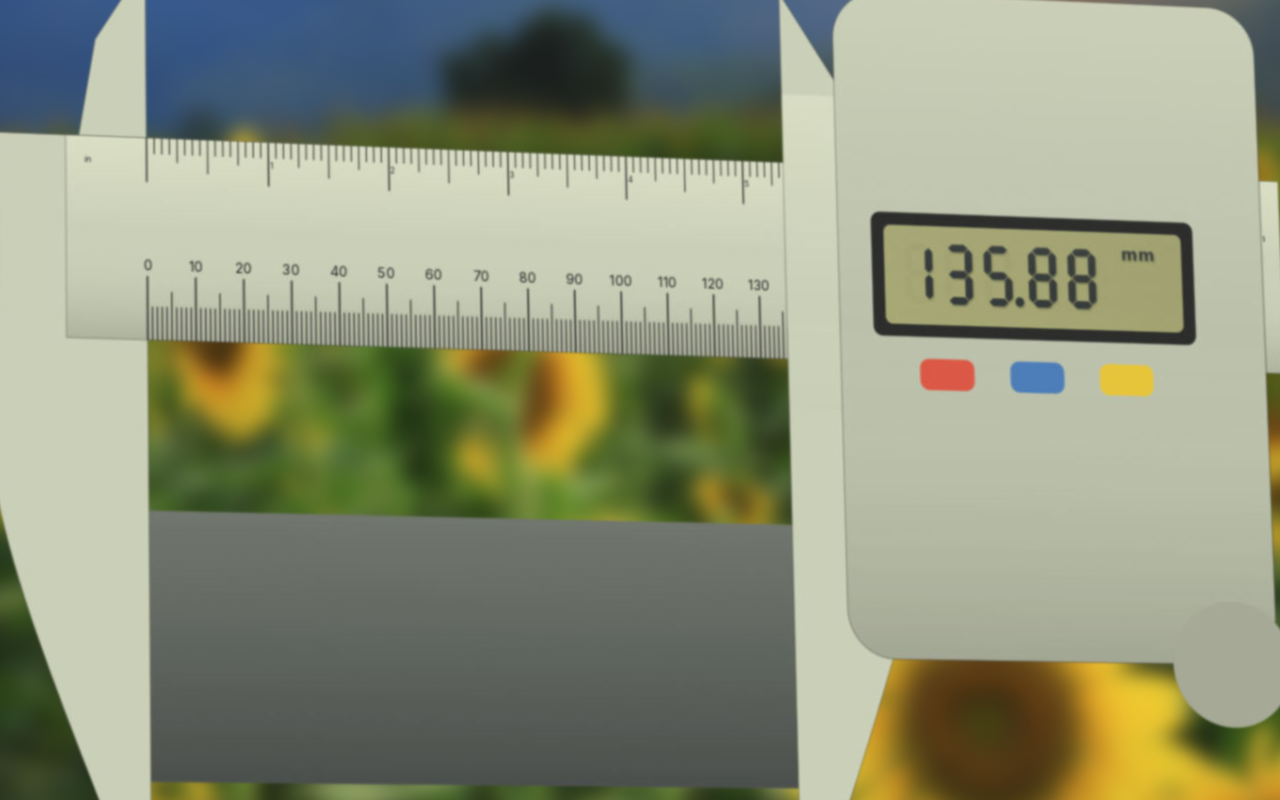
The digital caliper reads 135.88 mm
